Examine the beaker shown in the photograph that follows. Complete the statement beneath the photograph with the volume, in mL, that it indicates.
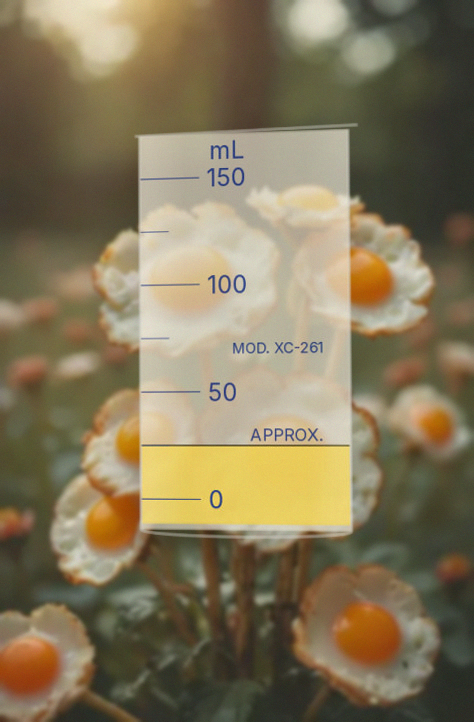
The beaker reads 25 mL
